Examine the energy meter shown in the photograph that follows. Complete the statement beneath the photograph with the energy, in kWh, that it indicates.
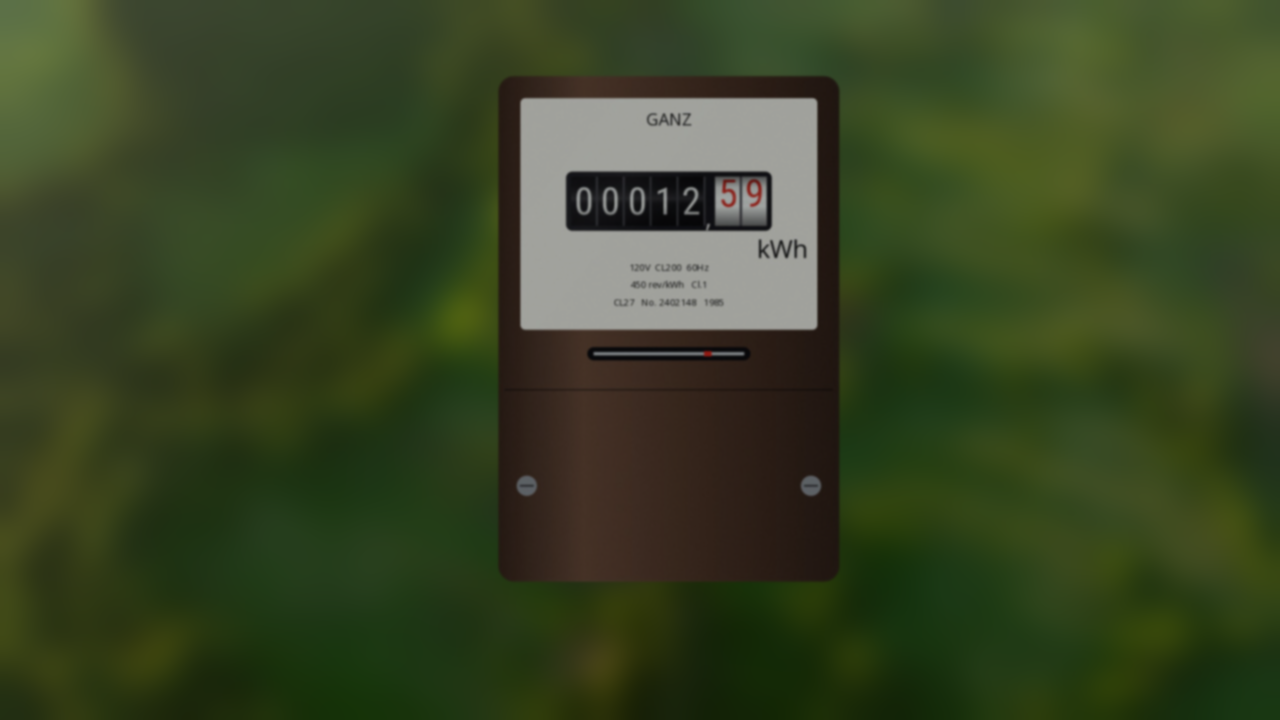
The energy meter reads 12.59 kWh
